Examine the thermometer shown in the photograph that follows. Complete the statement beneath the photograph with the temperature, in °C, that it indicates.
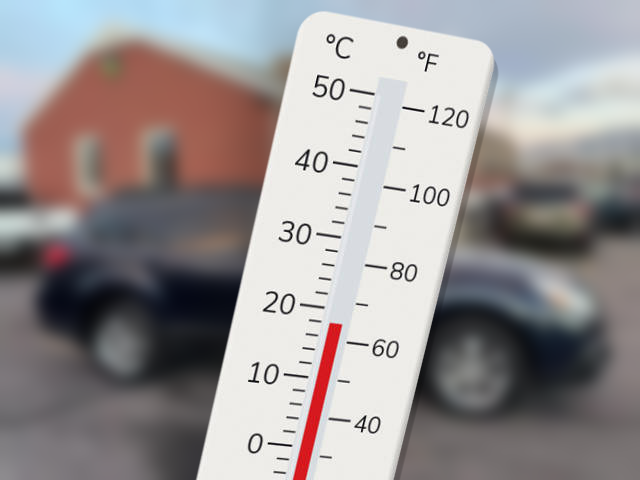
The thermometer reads 18 °C
